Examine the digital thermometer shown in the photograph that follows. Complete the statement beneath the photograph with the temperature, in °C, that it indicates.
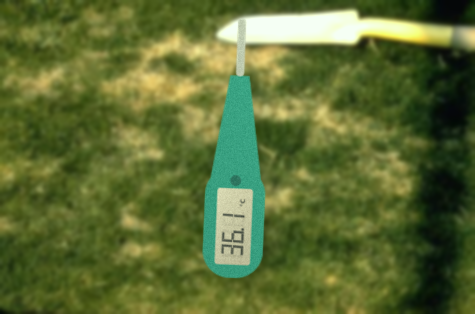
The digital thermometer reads 36.1 °C
